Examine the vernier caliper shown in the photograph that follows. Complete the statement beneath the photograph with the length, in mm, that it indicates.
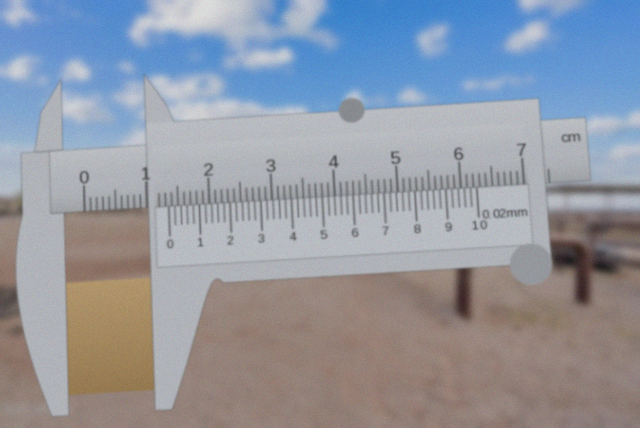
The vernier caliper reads 13.5 mm
